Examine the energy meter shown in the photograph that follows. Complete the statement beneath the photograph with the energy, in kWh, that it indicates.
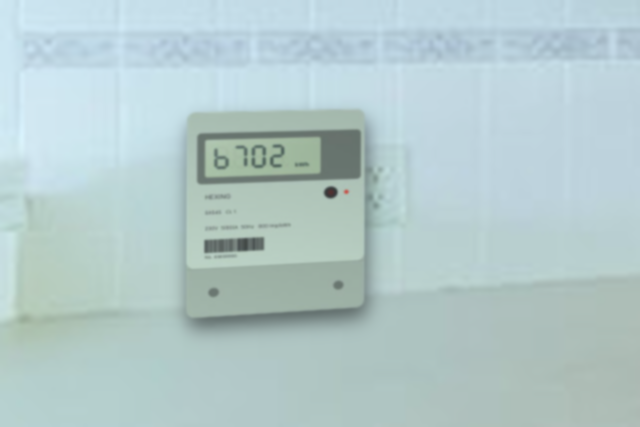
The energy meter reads 6702 kWh
